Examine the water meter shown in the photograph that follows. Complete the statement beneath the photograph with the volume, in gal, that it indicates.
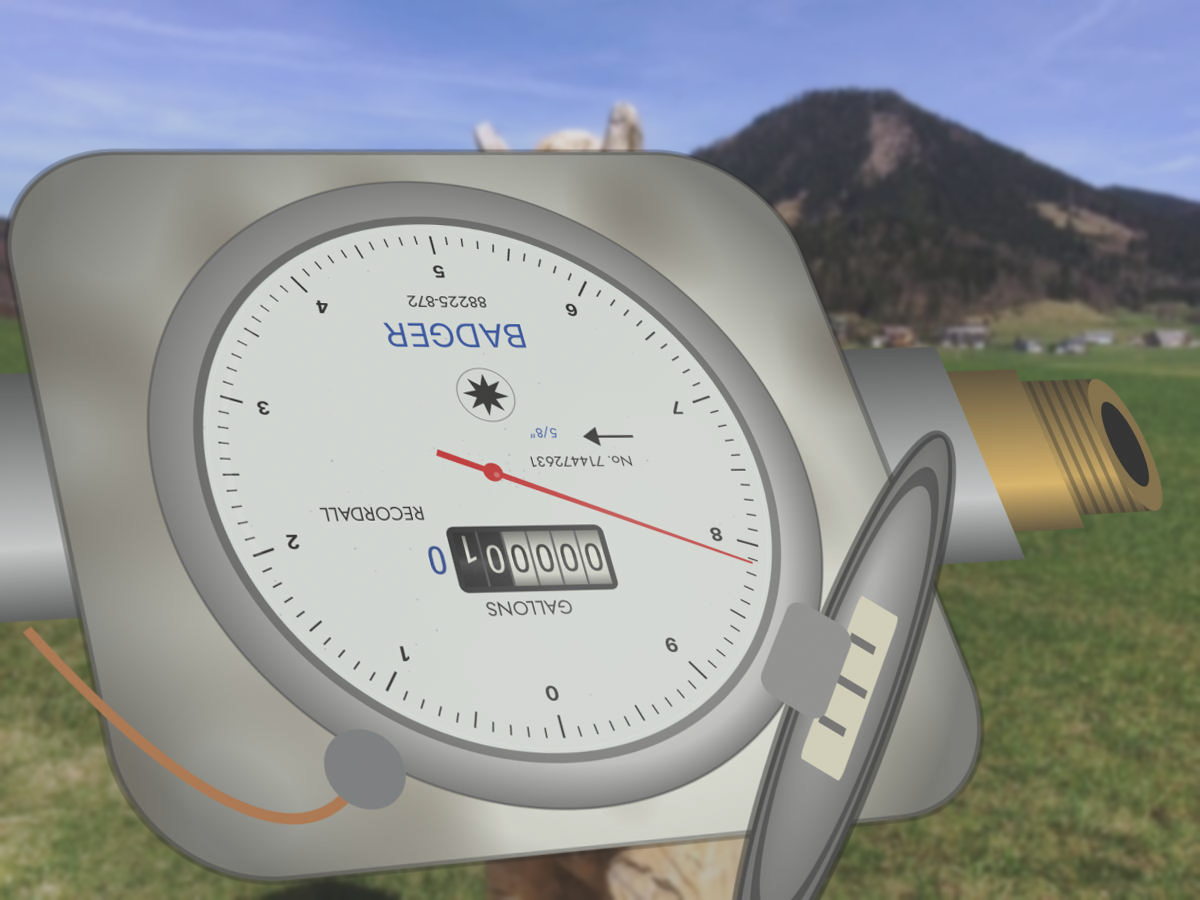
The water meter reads 8.1 gal
